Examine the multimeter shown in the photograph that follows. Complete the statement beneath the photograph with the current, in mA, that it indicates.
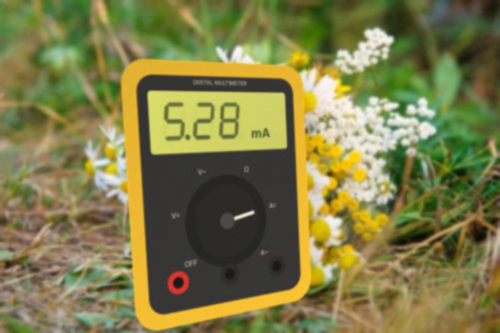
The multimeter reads 5.28 mA
